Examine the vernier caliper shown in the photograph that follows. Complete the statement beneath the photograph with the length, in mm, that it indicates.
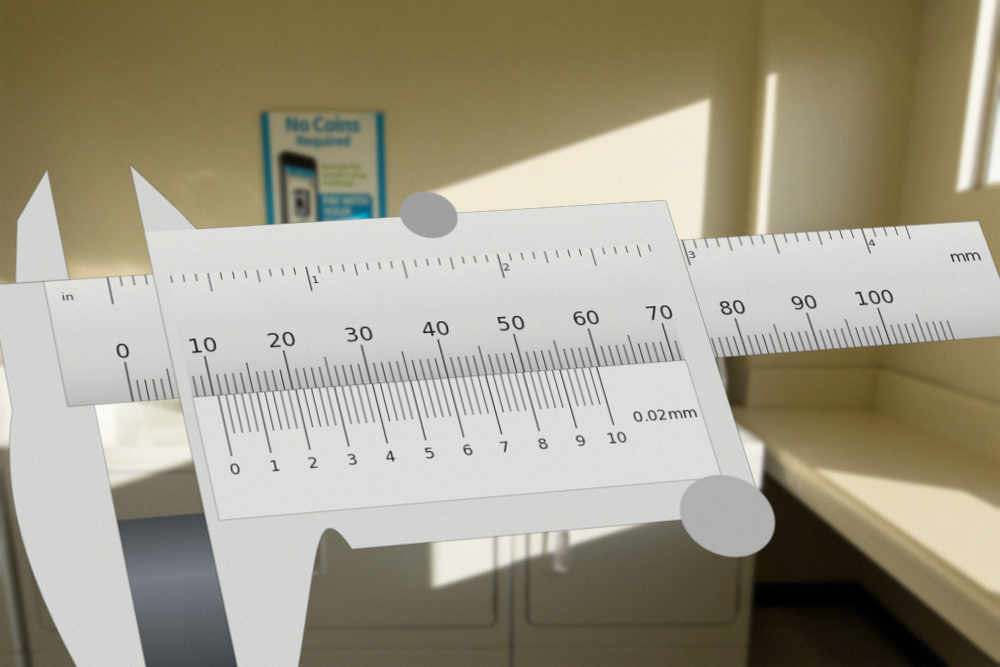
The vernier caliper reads 10.6 mm
